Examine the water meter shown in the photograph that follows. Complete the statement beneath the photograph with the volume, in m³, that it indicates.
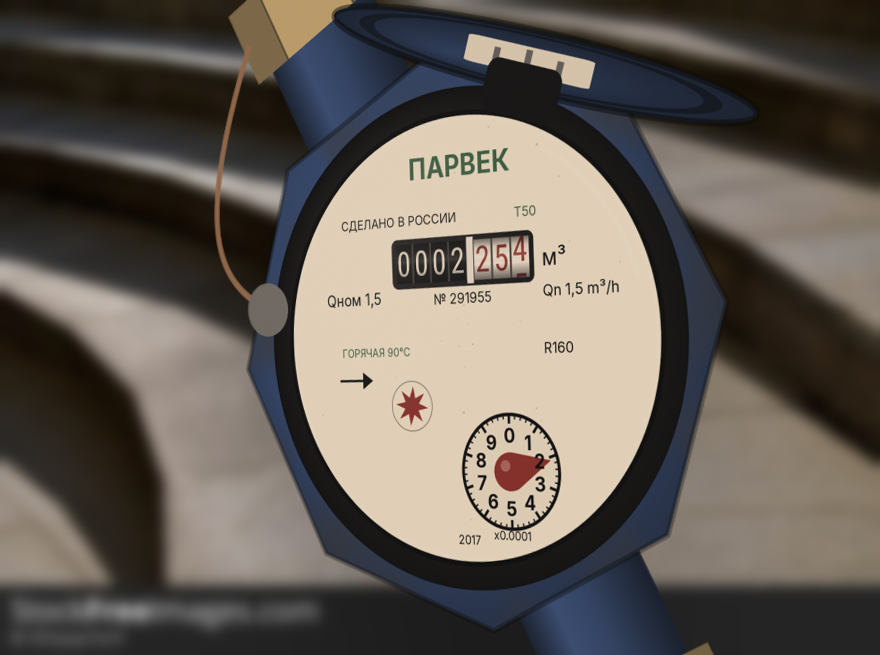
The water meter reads 2.2542 m³
